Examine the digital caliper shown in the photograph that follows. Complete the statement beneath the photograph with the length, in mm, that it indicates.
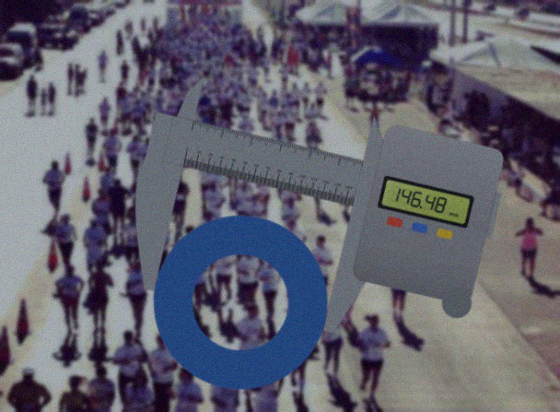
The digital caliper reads 146.48 mm
